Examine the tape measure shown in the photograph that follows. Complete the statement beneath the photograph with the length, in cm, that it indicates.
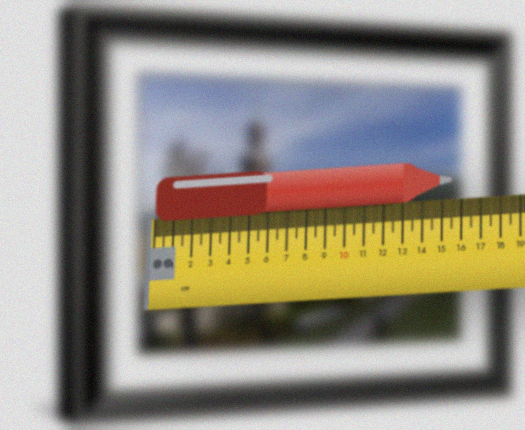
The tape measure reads 15.5 cm
